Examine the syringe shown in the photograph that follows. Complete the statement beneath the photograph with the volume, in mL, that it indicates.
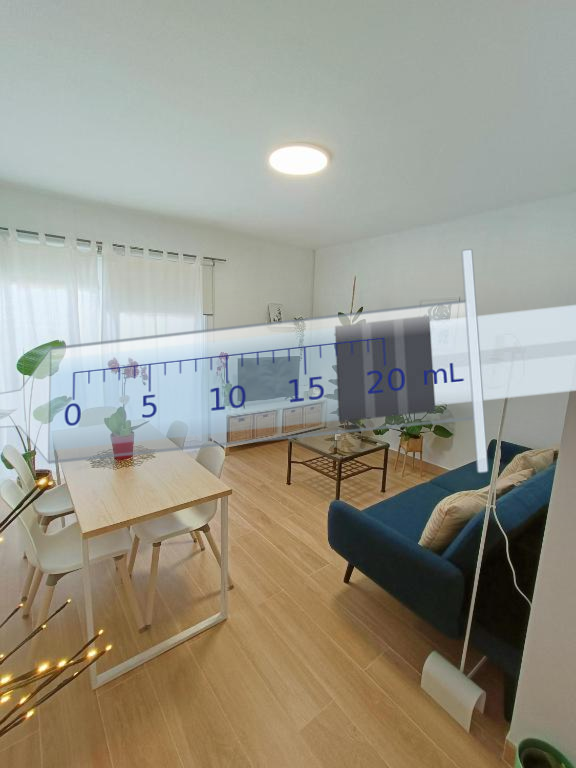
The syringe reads 17 mL
